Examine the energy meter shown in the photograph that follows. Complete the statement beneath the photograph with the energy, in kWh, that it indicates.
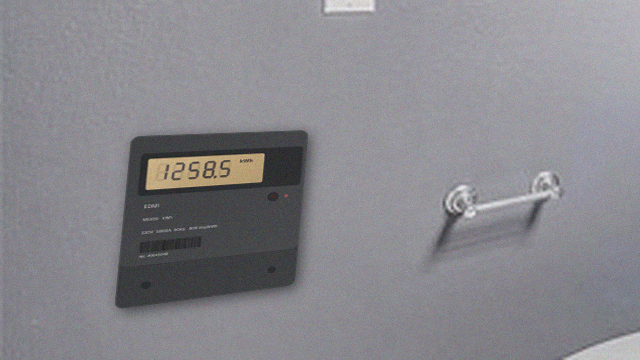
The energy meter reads 1258.5 kWh
